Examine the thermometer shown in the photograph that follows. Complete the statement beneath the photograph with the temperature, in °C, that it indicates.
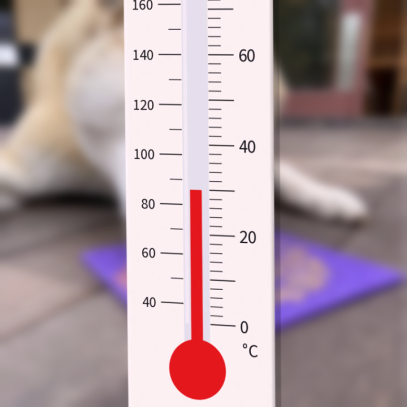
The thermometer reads 30 °C
